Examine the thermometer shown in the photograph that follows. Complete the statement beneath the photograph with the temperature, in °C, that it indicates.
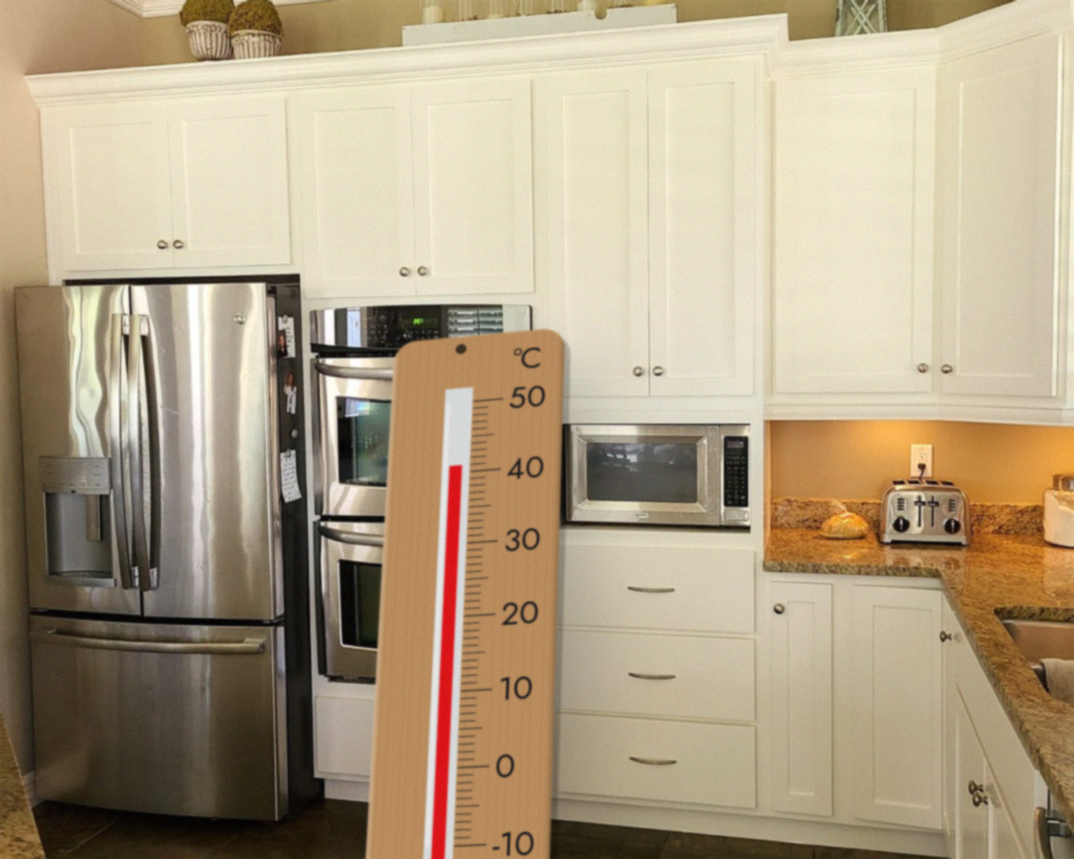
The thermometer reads 41 °C
